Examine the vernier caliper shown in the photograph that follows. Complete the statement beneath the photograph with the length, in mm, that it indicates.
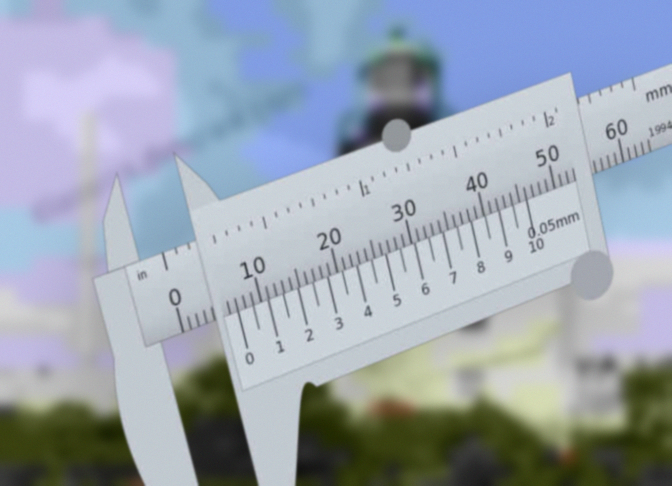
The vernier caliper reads 7.0 mm
